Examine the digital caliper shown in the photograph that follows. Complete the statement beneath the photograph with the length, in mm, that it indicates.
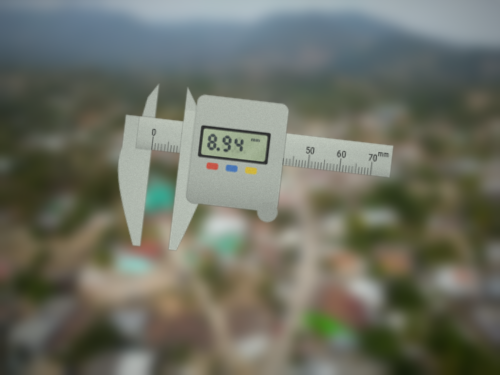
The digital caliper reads 8.94 mm
